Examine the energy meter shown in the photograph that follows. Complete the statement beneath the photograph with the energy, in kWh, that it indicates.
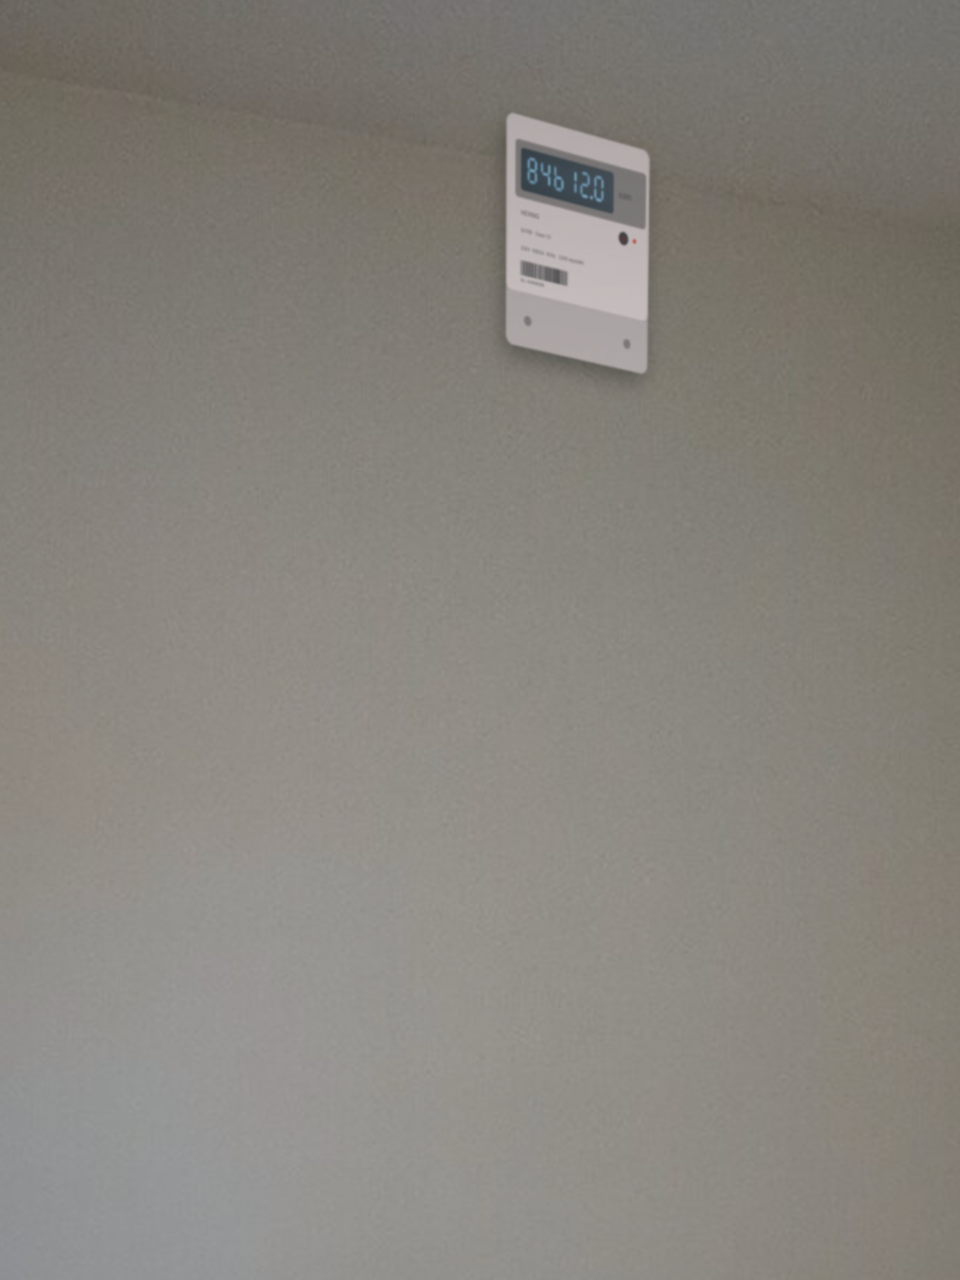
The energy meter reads 84612.0 kWh
